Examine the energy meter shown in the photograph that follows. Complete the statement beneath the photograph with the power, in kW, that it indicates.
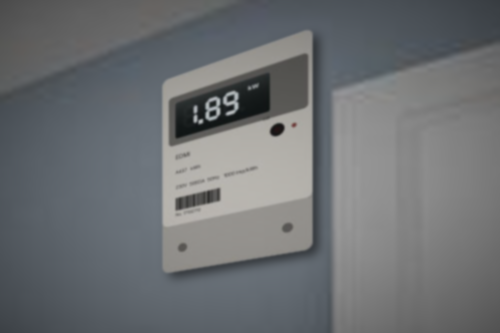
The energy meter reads 1.89 kW
